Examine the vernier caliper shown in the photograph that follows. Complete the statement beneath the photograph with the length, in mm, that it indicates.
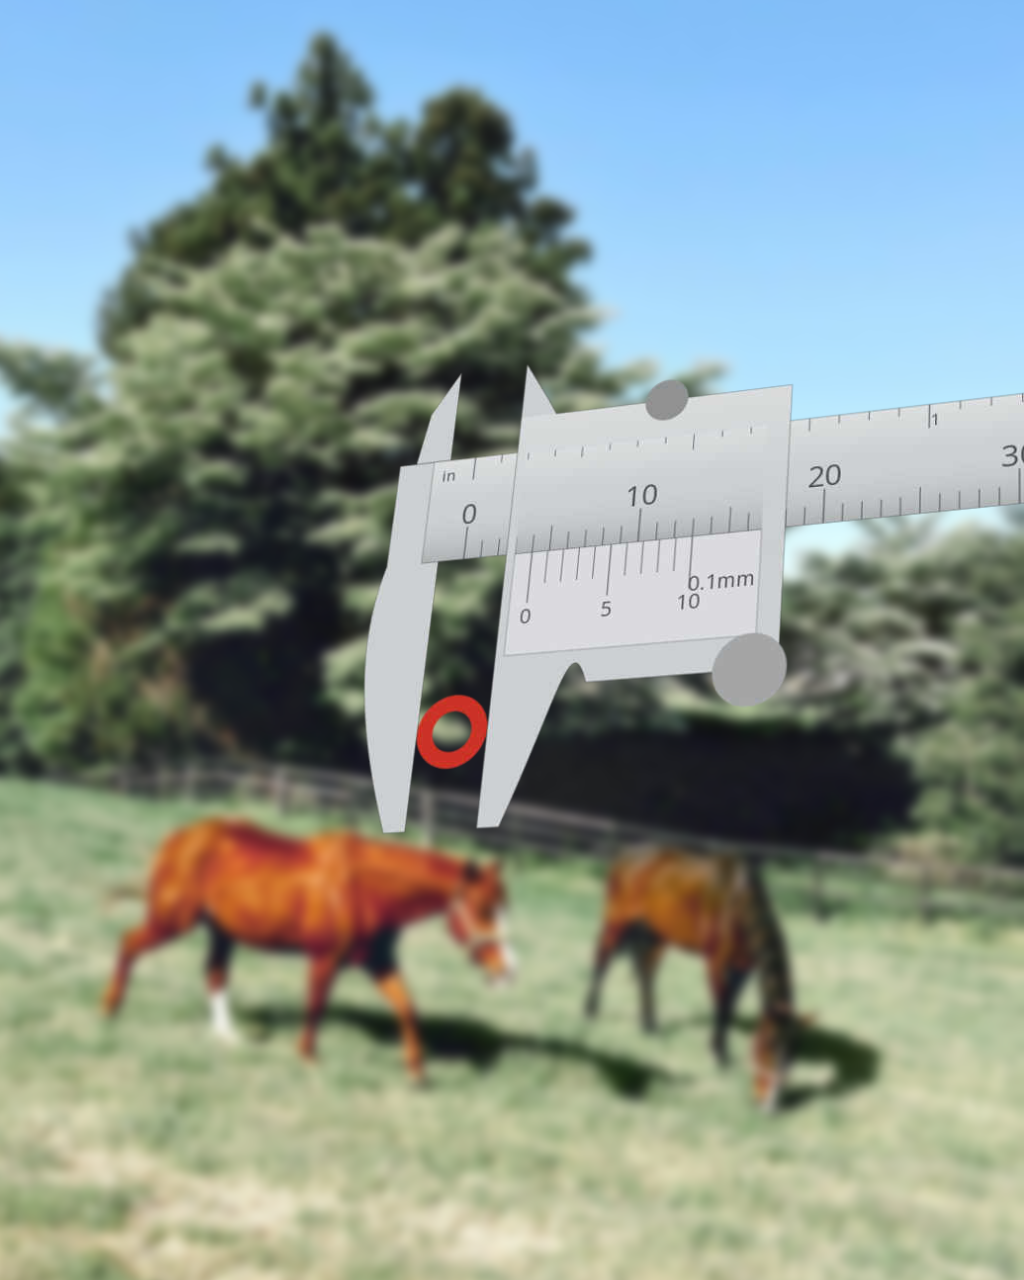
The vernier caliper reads 4.0 mm
